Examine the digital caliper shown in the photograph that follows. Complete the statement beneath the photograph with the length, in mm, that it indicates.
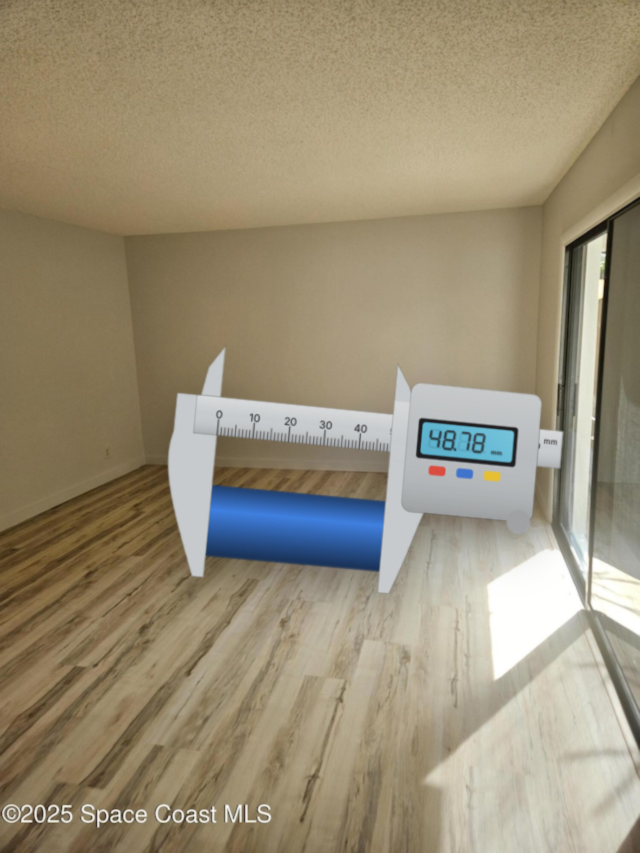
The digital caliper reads 48.78 mm
